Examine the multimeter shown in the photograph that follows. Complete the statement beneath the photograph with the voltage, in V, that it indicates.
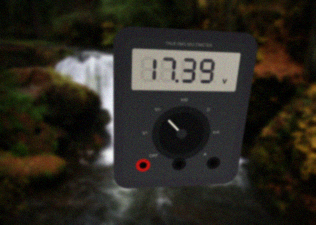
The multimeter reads 17.39 V
